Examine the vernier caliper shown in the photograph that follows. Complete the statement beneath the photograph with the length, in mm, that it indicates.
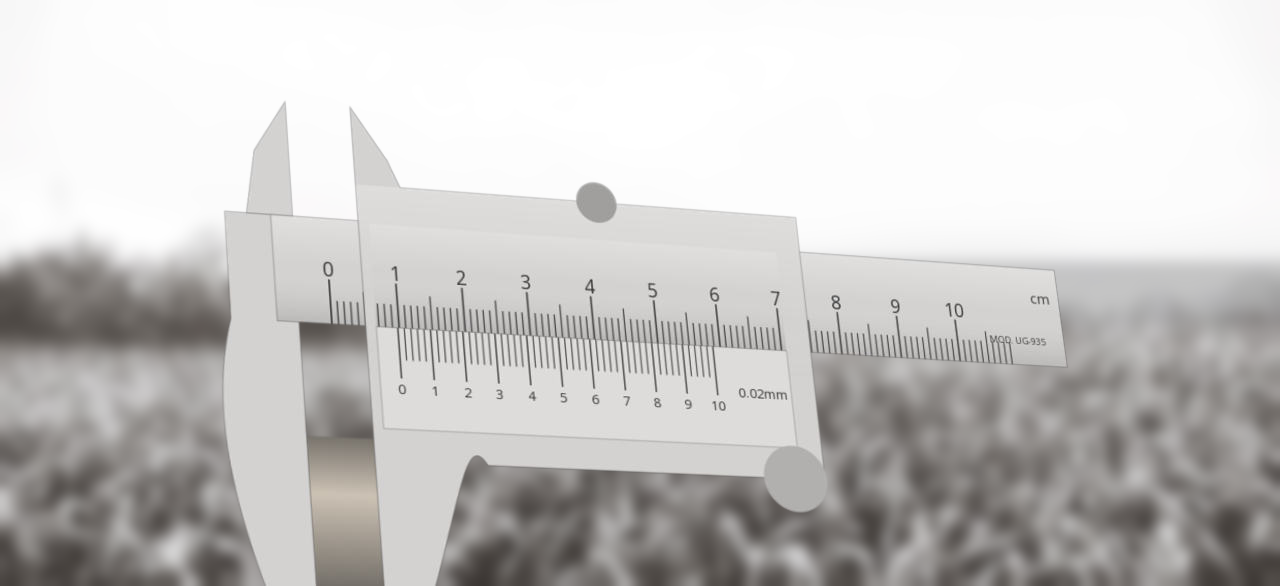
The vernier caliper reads 9.8 mm
